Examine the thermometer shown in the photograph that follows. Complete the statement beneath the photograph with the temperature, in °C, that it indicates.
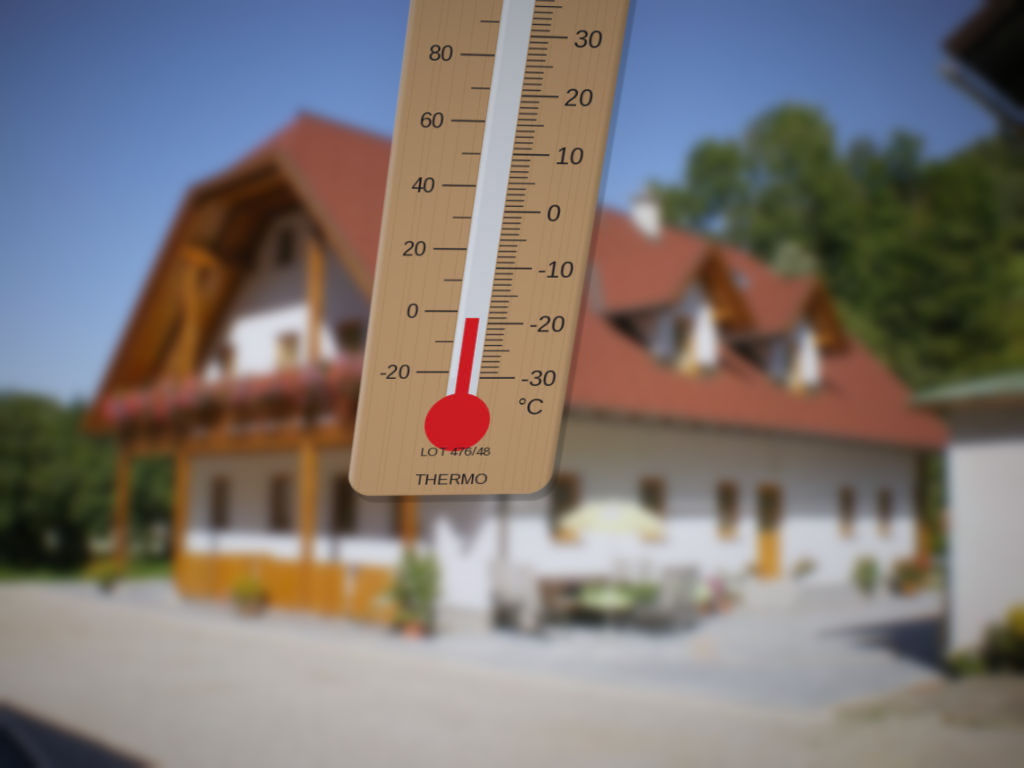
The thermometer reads -19 °C
